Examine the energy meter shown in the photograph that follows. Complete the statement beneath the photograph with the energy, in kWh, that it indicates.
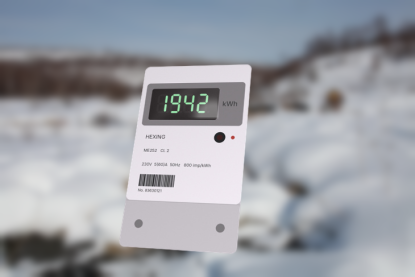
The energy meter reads 1942 kWh
